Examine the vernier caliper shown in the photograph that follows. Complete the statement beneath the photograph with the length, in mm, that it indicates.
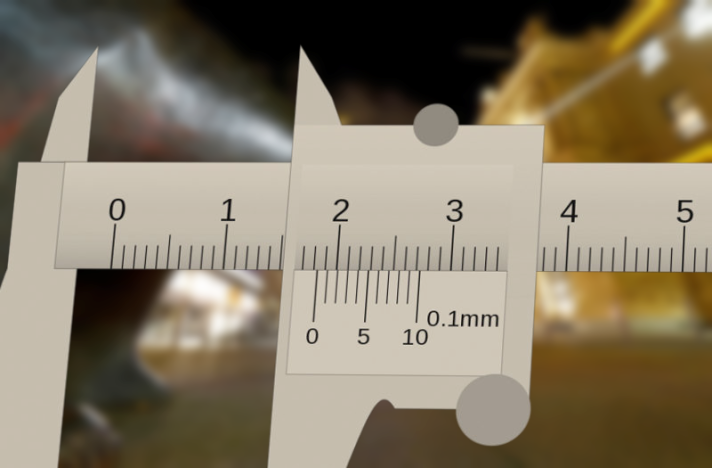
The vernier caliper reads 18.3 mm
